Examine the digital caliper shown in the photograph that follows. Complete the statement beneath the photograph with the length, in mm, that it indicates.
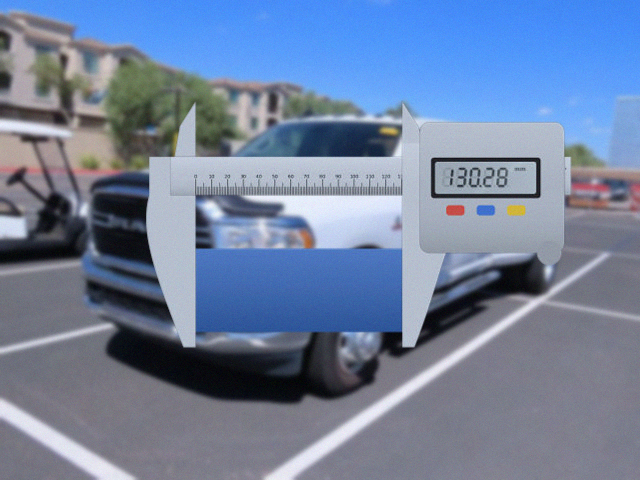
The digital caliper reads 130.28 mm
